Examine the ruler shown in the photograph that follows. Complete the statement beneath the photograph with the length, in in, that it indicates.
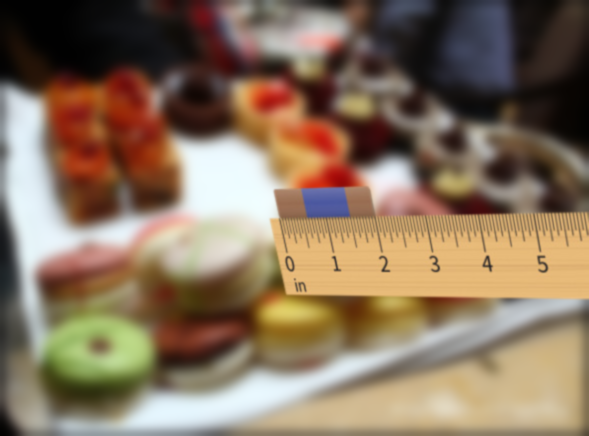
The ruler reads 2 in
